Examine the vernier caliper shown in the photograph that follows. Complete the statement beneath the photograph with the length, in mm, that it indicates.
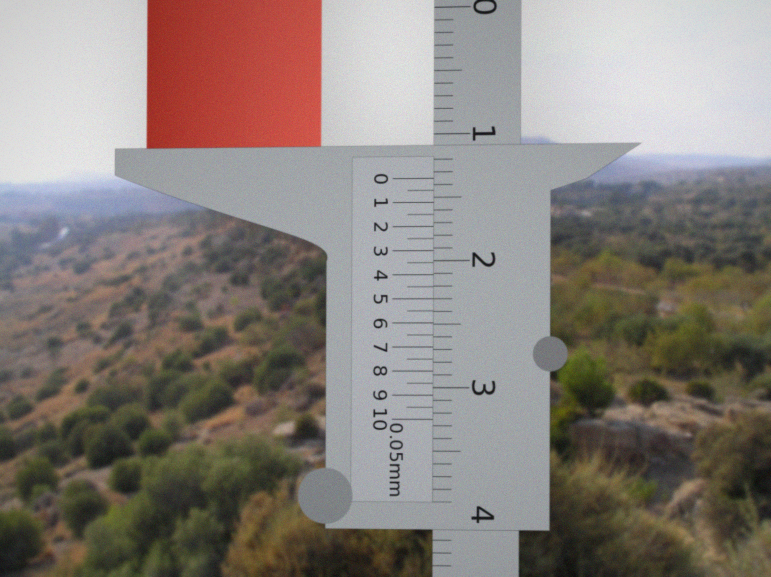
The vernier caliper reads 13.5 mm
